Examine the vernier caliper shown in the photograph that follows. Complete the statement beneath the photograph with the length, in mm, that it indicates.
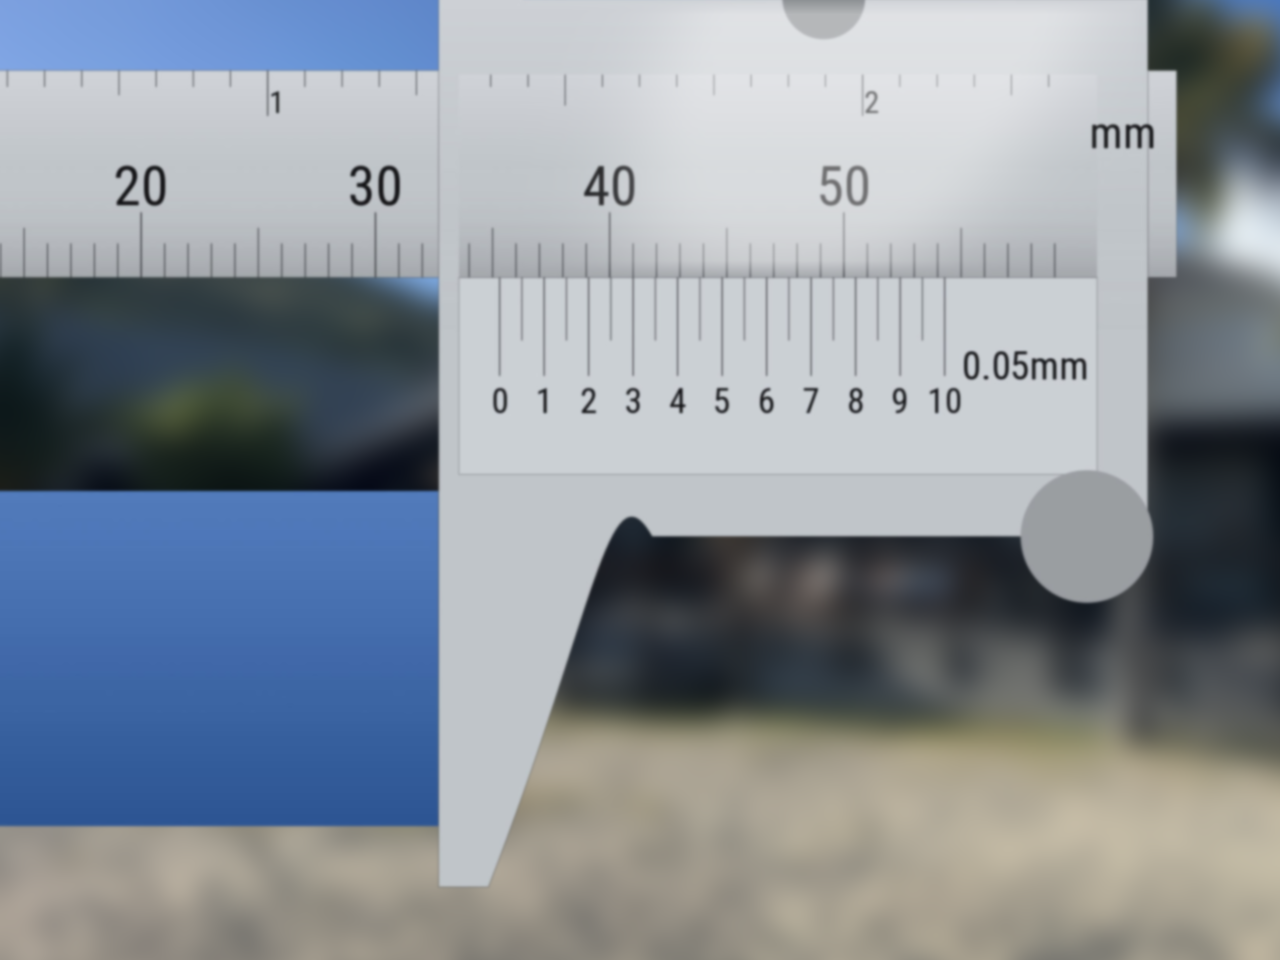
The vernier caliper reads 35.3 mm
